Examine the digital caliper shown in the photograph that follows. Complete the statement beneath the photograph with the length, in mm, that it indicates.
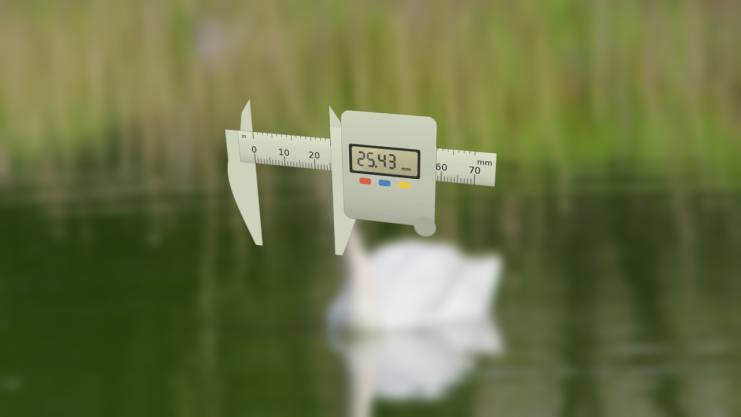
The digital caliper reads 25.43 mm
